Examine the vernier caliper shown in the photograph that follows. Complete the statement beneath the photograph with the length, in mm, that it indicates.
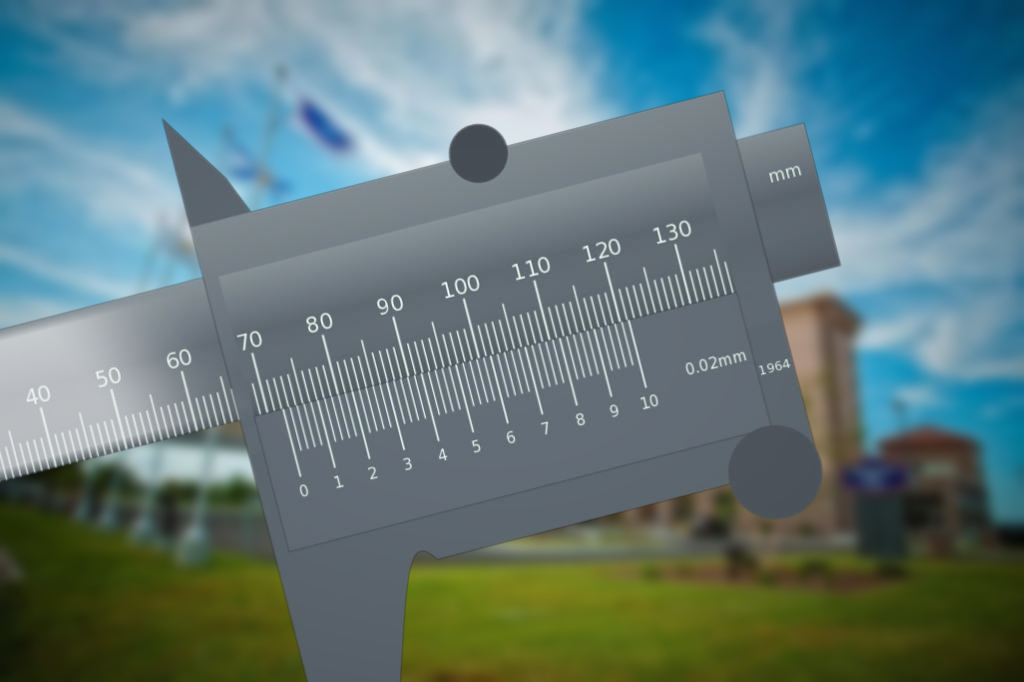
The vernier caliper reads 72.2 mm
